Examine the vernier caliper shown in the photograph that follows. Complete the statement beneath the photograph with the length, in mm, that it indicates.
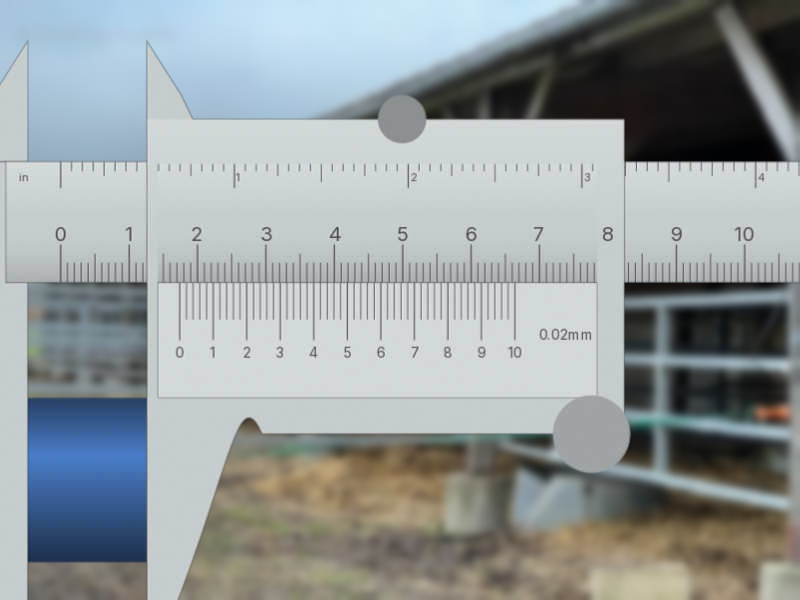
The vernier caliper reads 17.4 mm
